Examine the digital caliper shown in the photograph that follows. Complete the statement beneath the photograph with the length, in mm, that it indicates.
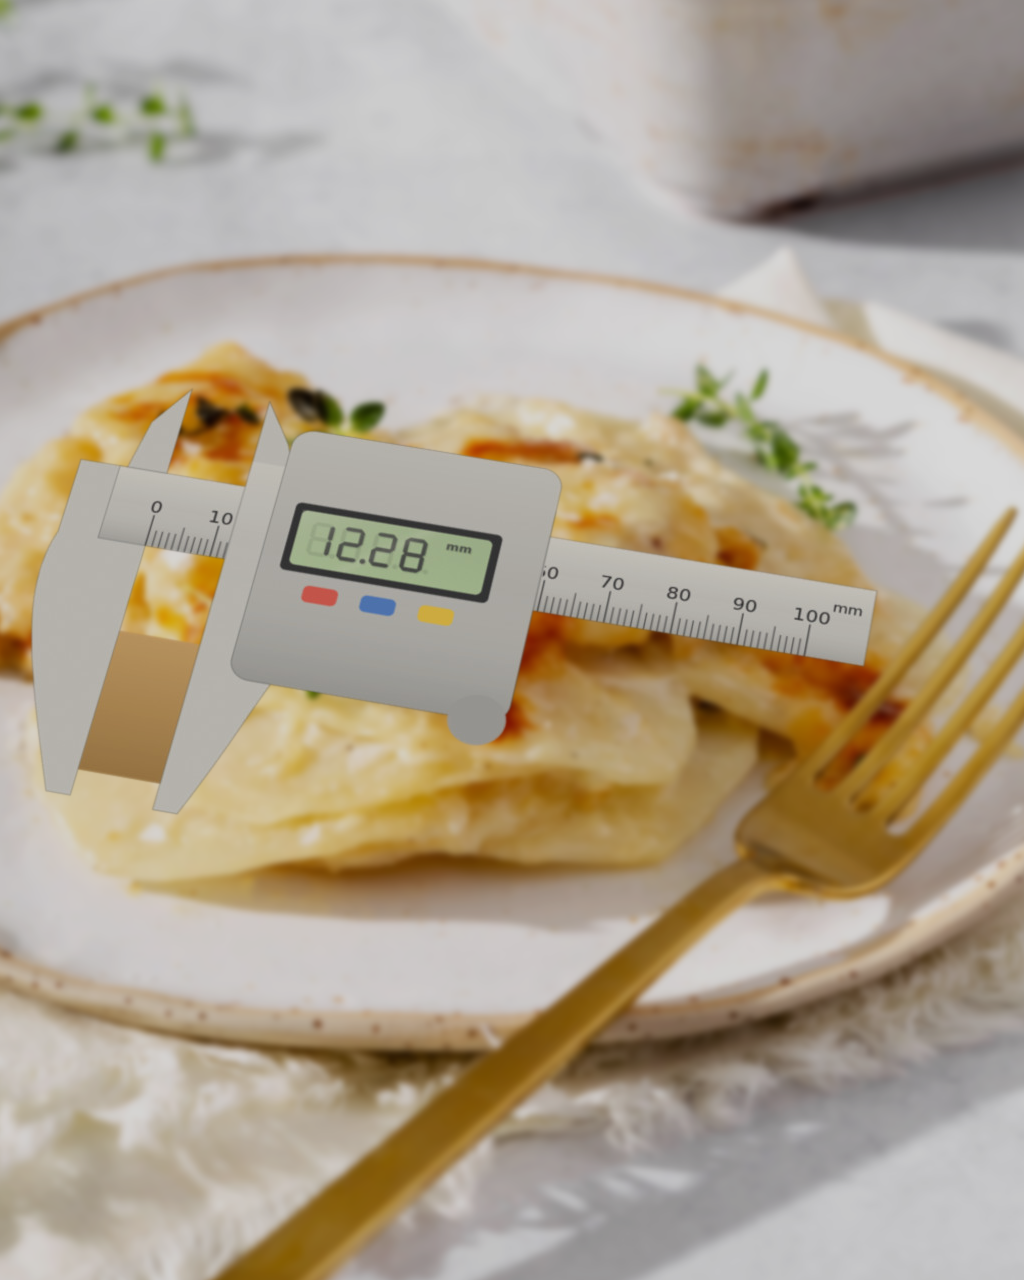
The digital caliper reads 12.28 mm
